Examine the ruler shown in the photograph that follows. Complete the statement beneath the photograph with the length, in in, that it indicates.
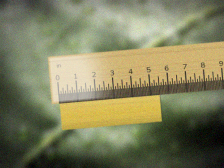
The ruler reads 5.5 in
